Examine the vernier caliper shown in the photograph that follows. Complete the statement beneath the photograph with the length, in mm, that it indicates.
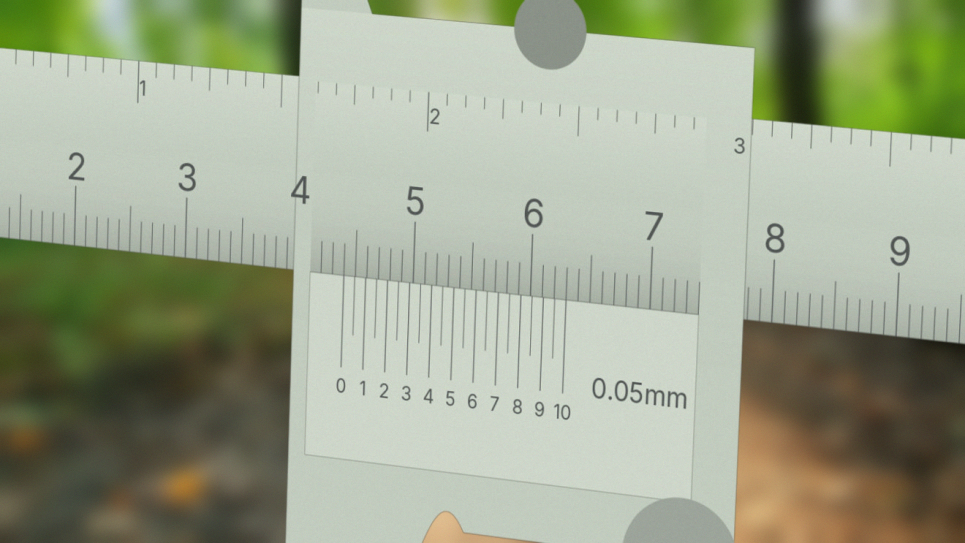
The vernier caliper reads 44.0 mm
